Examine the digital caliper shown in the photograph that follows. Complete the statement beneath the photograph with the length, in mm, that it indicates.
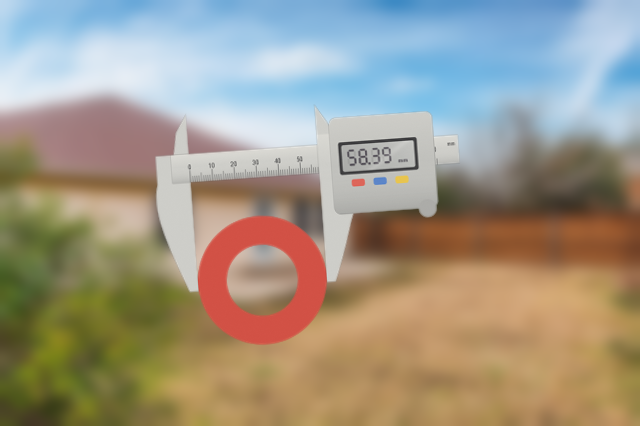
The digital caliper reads 58.39 mm
